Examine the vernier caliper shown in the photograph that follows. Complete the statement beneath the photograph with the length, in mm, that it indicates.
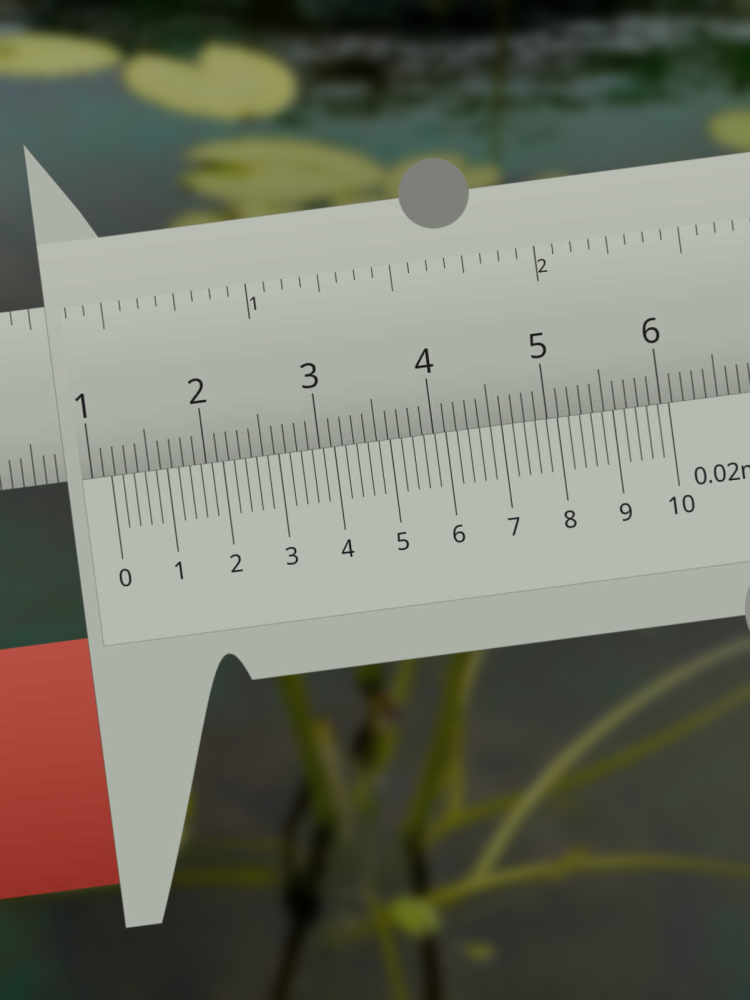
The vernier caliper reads 11.7 mm
